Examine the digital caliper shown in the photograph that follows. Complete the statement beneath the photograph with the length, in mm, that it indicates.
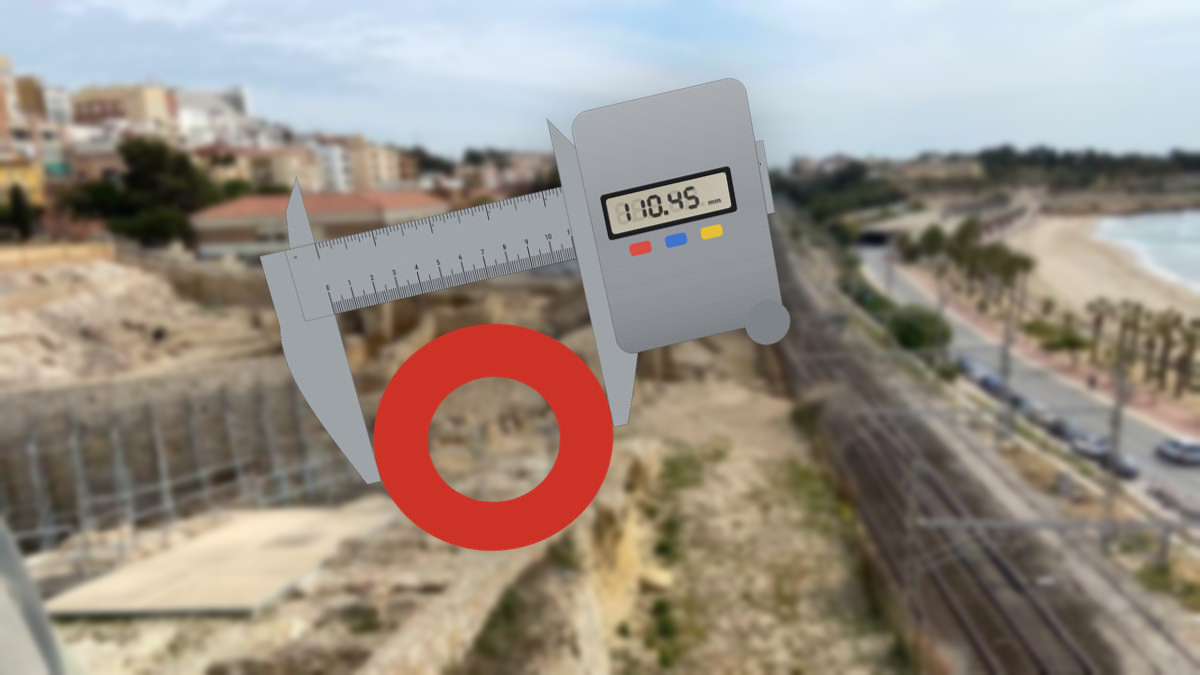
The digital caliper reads 110.45 mm
